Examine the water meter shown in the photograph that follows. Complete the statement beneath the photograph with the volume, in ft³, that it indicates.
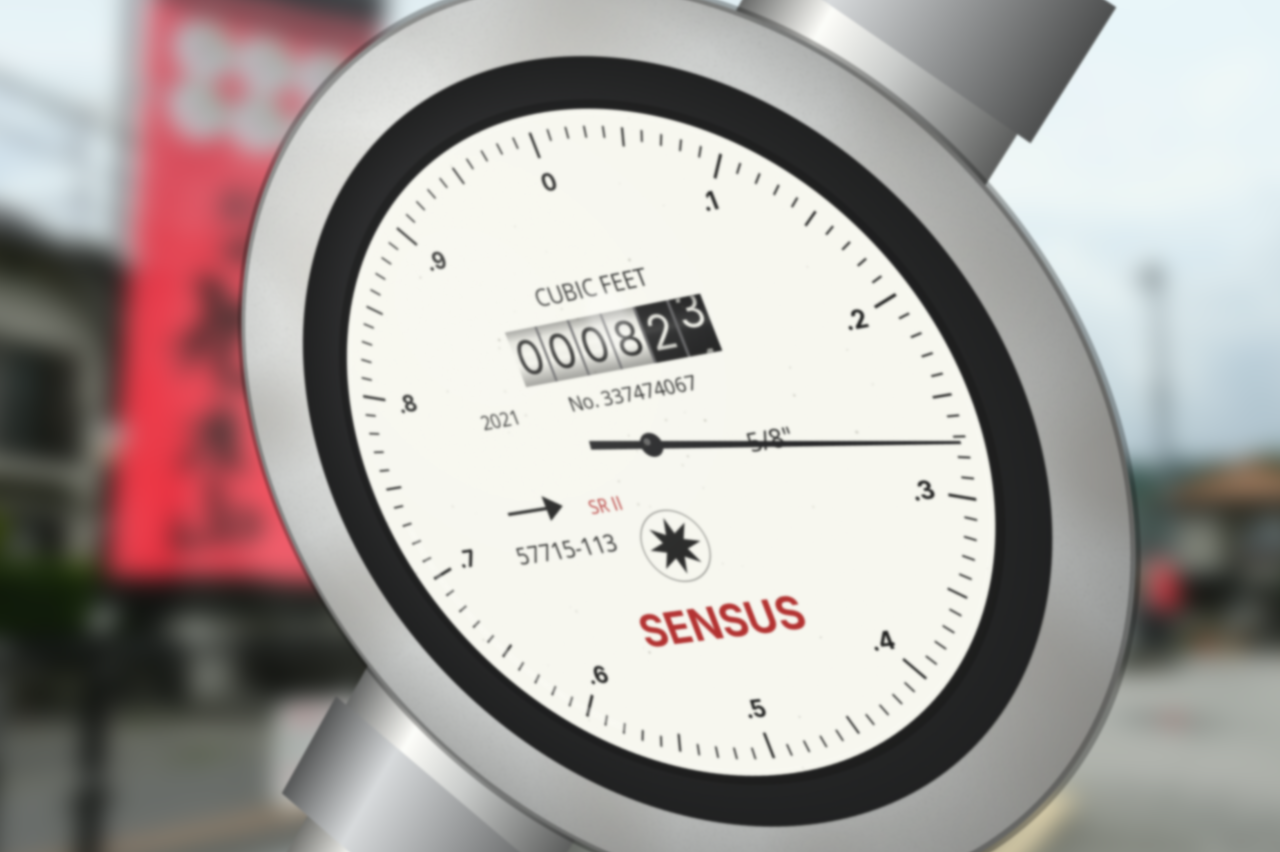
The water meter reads 823.27 ft³
